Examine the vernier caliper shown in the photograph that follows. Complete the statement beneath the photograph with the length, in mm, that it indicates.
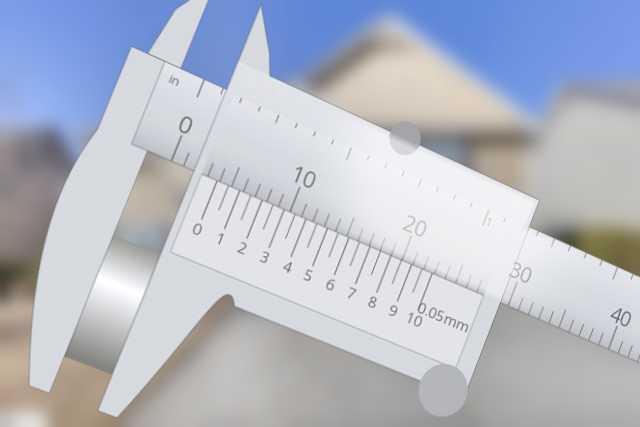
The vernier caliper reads 3.8 mm
